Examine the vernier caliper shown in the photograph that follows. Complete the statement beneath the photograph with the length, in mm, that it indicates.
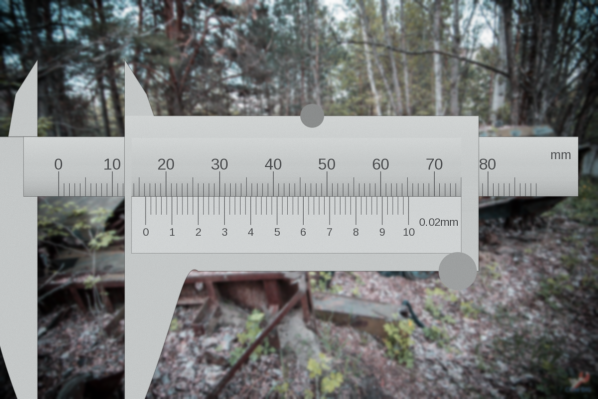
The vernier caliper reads 16.2 mm
